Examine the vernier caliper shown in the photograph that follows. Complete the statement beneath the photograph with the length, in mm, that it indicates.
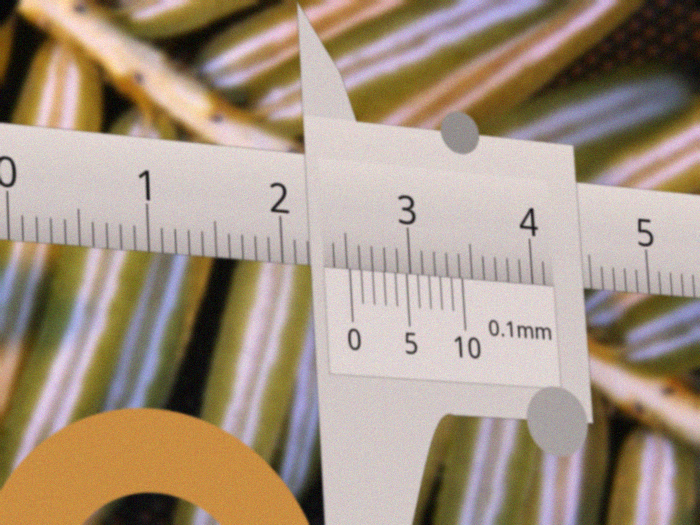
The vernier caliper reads 25.2 mm
